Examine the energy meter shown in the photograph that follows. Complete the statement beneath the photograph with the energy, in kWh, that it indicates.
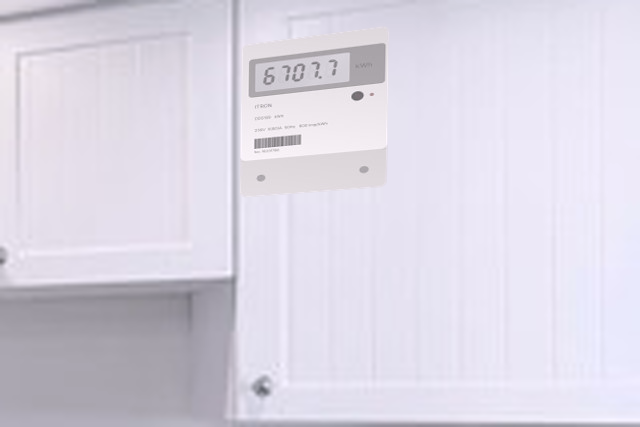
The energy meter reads 6707.7 kWh
